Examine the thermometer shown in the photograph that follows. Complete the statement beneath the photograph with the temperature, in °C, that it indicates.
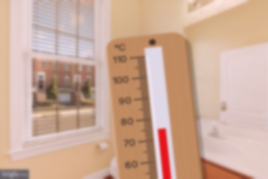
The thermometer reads 75 °C
